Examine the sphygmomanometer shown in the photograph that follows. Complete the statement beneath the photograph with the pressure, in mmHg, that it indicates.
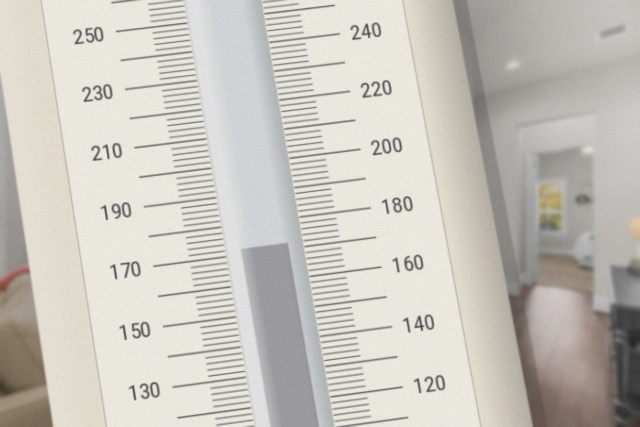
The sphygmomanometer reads 172 mmHg
